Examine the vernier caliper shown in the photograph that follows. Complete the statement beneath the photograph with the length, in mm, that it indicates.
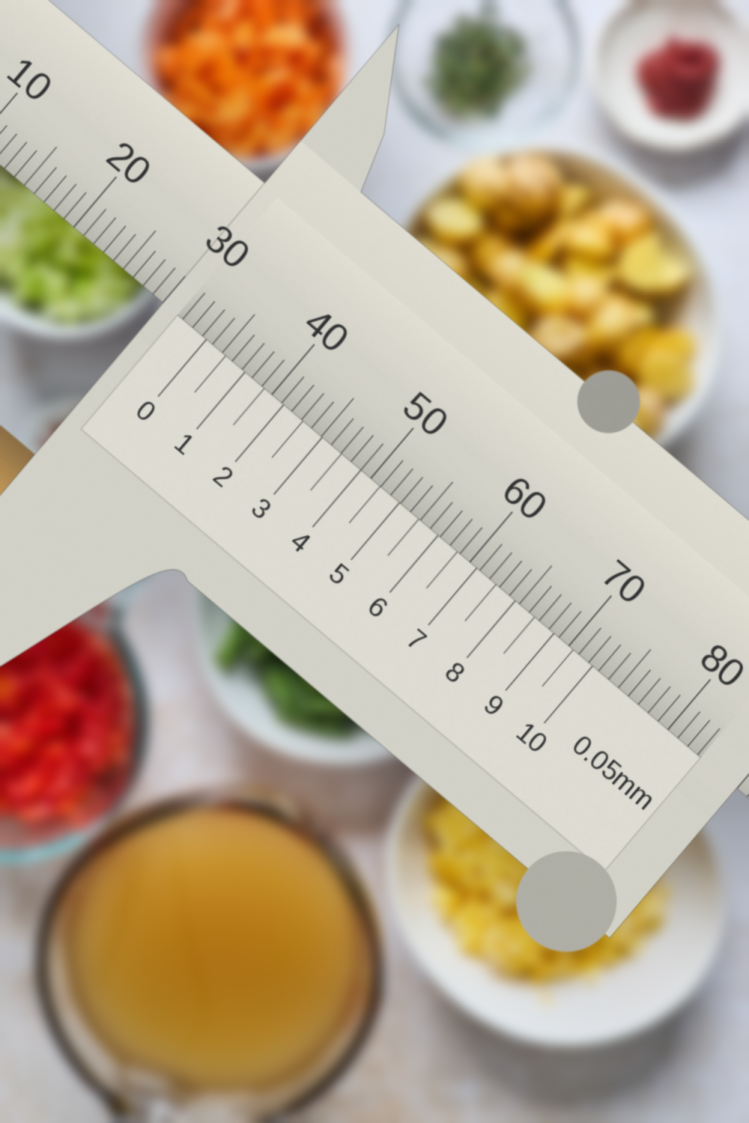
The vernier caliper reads 33.4 mm
